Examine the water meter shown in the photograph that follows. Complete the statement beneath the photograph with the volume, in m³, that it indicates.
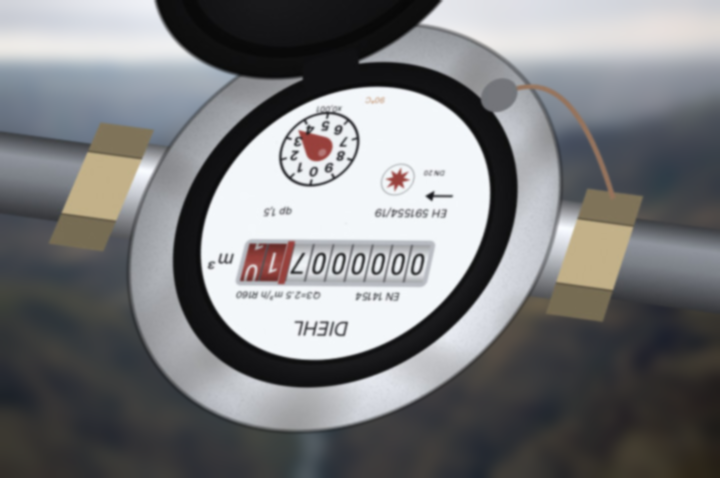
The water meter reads 7.103 m³
